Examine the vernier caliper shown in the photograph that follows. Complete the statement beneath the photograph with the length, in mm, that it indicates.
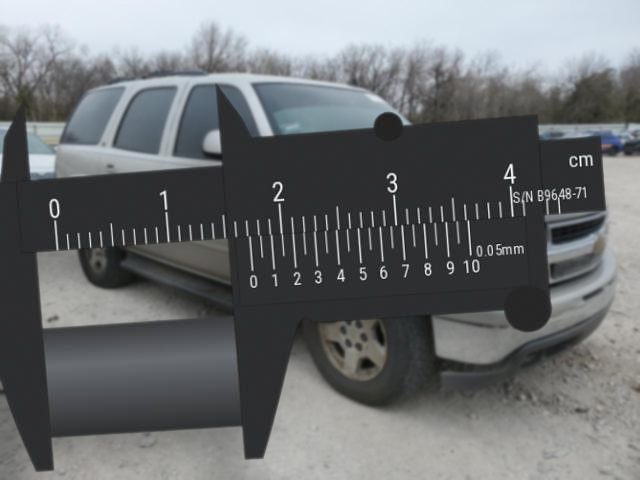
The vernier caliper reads 17.2 mm
